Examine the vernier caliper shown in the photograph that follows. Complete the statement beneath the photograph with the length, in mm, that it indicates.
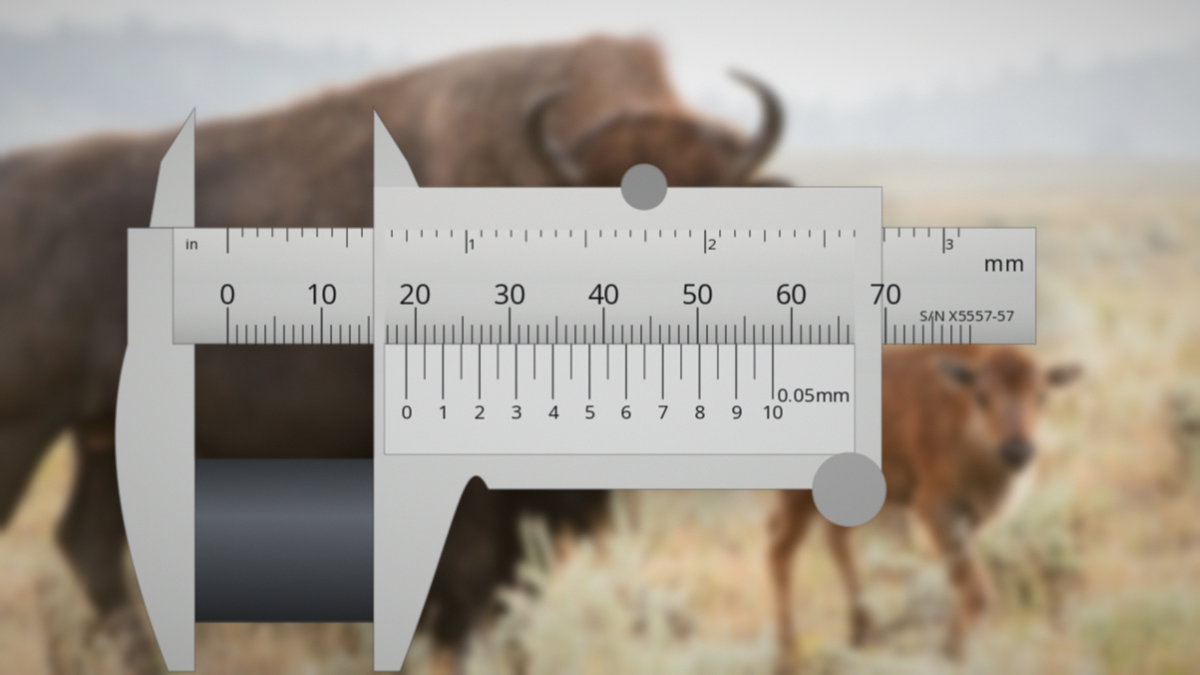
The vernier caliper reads 19.0 mm
